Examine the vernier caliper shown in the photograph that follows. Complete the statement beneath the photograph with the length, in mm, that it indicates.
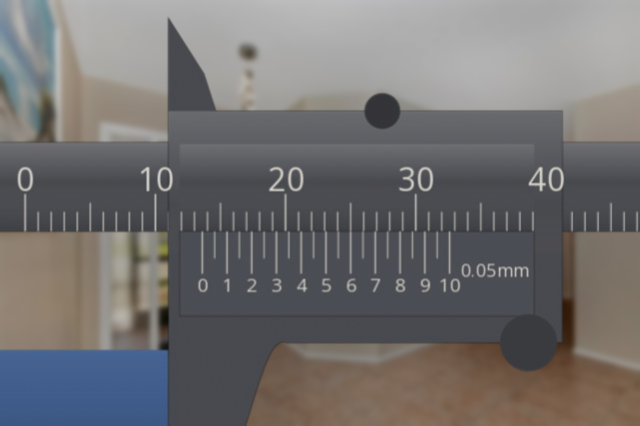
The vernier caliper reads 13.6 mm
